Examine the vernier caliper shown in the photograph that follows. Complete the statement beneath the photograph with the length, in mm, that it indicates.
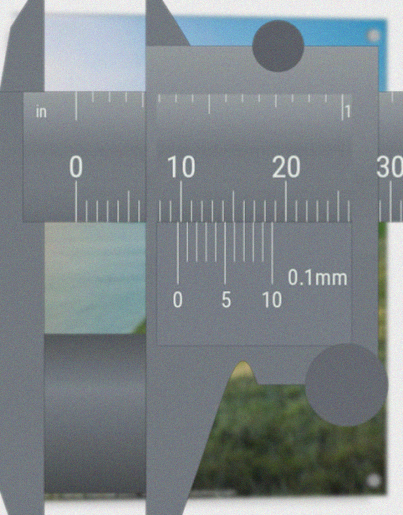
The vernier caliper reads 9.7 mm
